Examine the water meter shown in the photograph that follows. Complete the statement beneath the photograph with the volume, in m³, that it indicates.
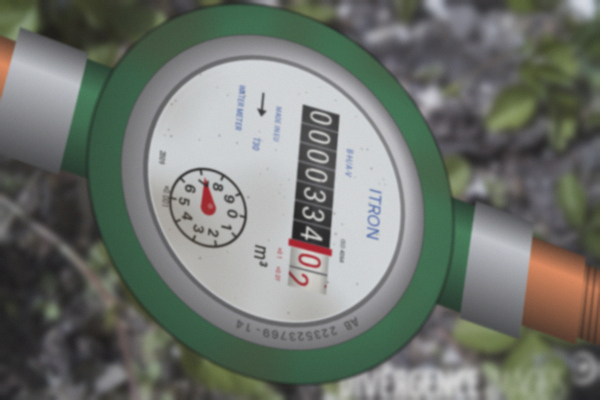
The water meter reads 334.017 m³
